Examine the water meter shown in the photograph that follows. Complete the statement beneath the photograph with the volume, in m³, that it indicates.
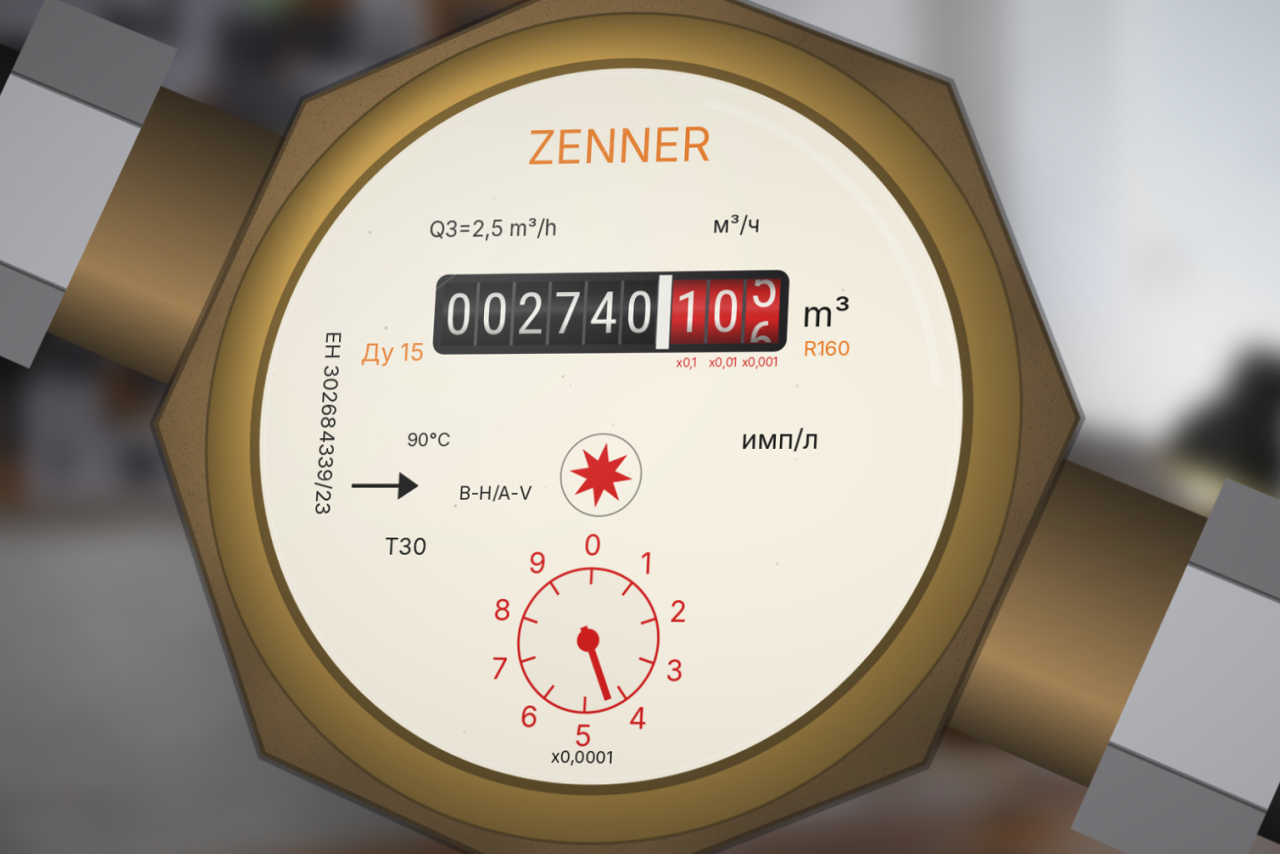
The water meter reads 2740.1054 m³
